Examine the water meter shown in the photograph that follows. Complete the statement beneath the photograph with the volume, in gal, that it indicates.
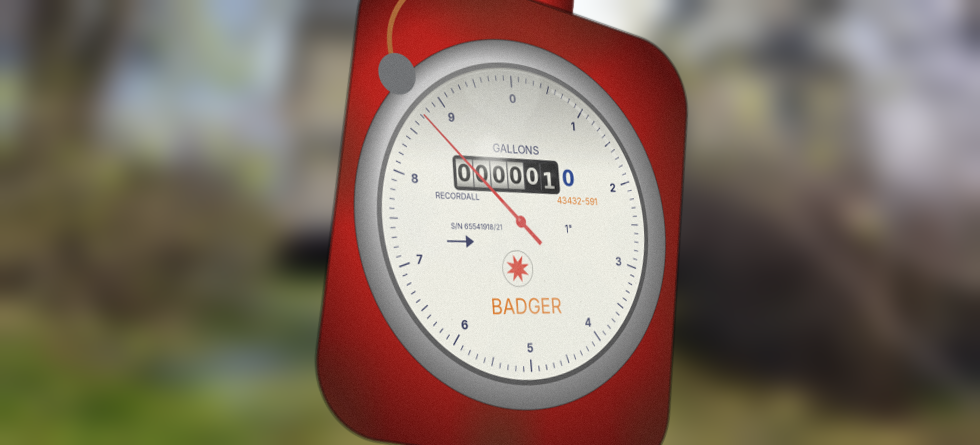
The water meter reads 8.7 gal
